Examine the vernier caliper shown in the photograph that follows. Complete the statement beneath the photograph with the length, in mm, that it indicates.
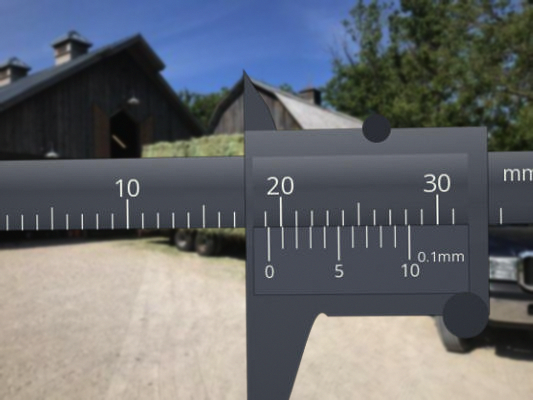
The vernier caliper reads 19.2 mm
